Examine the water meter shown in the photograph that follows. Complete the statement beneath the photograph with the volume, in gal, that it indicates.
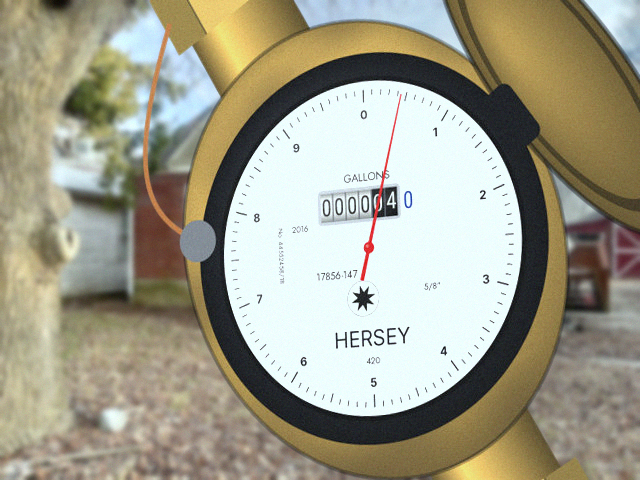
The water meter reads 40.4 gal
